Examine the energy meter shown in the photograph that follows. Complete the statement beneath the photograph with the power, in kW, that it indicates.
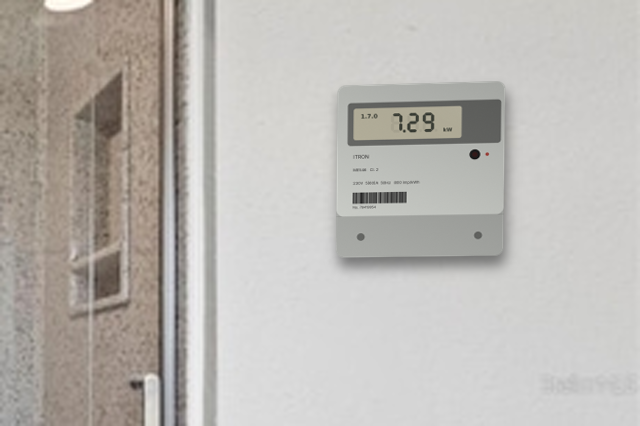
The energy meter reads 7.29 kW
